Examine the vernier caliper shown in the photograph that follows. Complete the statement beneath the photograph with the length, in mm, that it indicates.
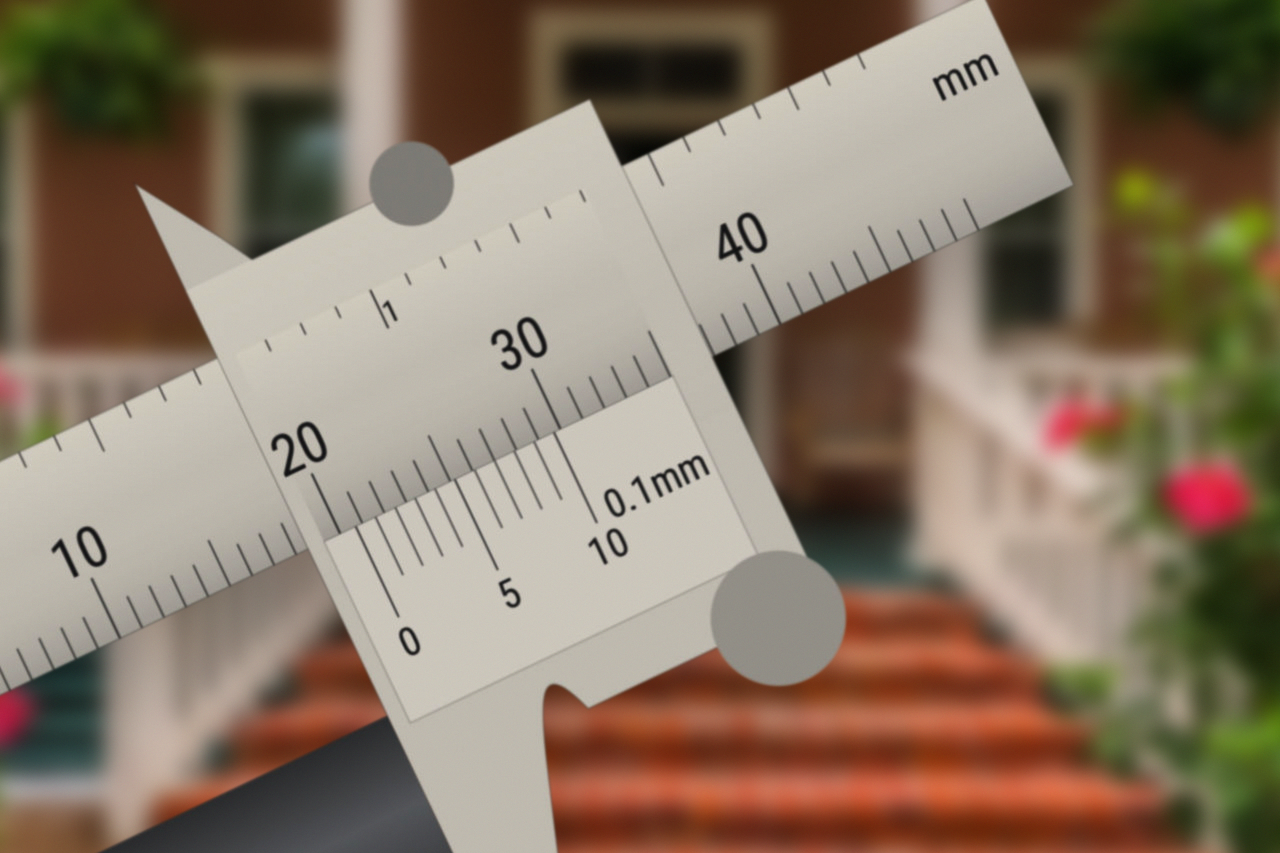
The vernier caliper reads 20.7 mm
